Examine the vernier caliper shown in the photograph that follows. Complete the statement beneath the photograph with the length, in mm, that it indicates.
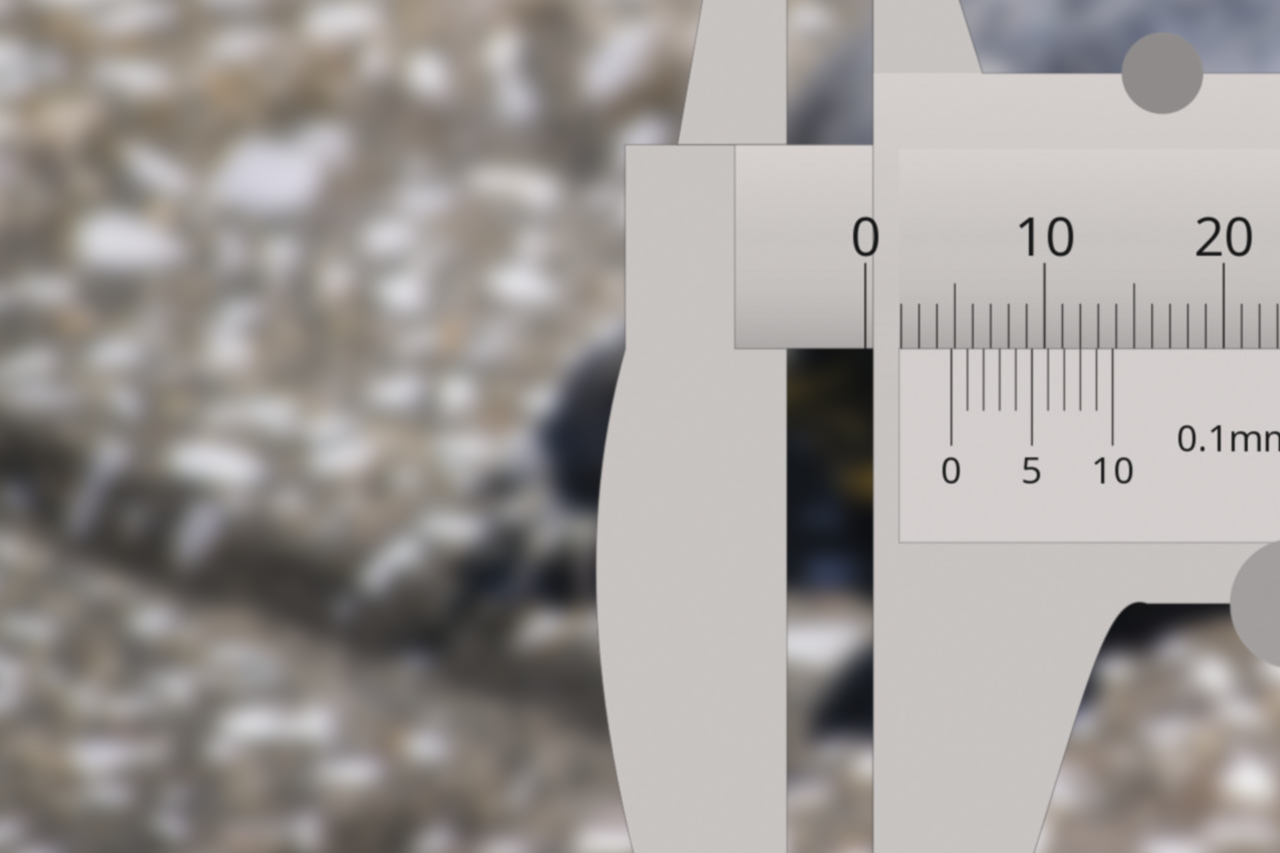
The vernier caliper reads 4.8 mm
